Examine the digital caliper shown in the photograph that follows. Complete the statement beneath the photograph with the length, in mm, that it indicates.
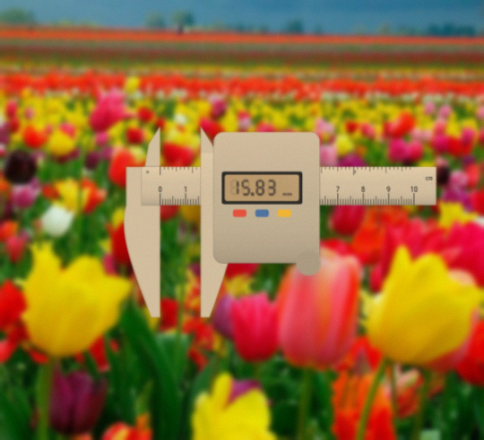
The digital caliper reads 15.83 mm
